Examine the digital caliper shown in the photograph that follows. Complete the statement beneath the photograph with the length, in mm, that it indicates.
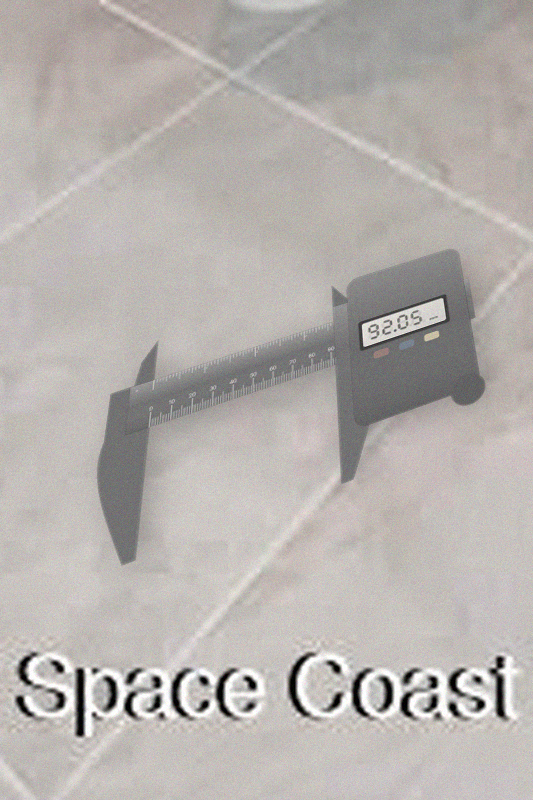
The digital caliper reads 92.05 mm
